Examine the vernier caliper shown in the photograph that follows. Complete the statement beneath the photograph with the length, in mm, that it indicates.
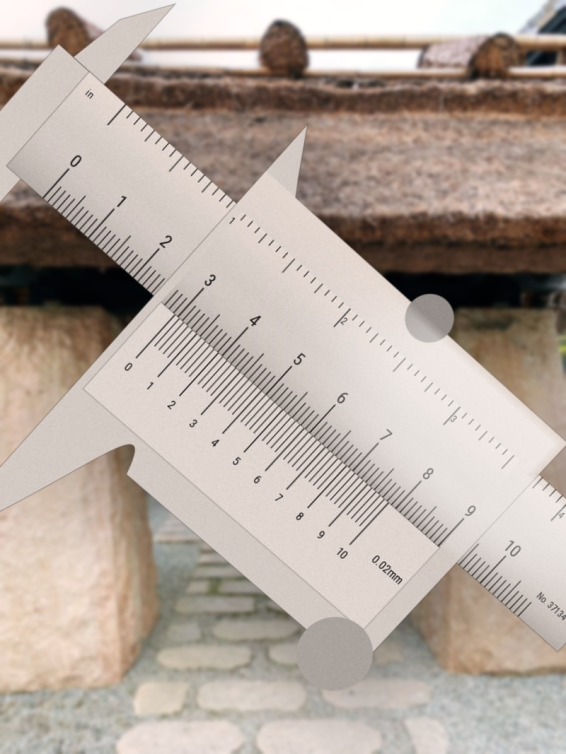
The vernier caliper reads 29.4 mm
